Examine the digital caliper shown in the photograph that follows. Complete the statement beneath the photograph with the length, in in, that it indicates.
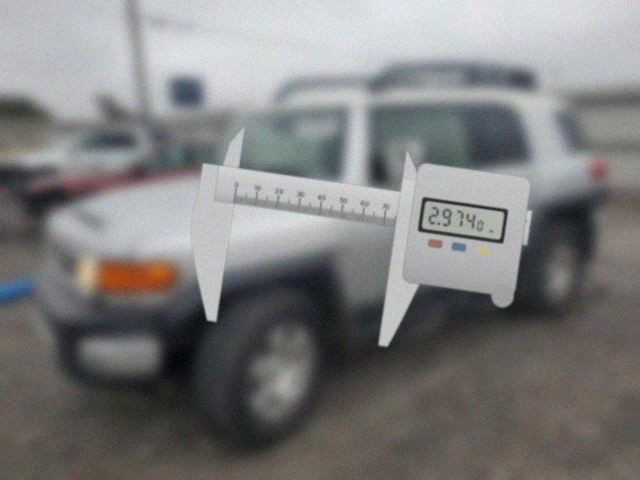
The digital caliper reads 2.9740 in
